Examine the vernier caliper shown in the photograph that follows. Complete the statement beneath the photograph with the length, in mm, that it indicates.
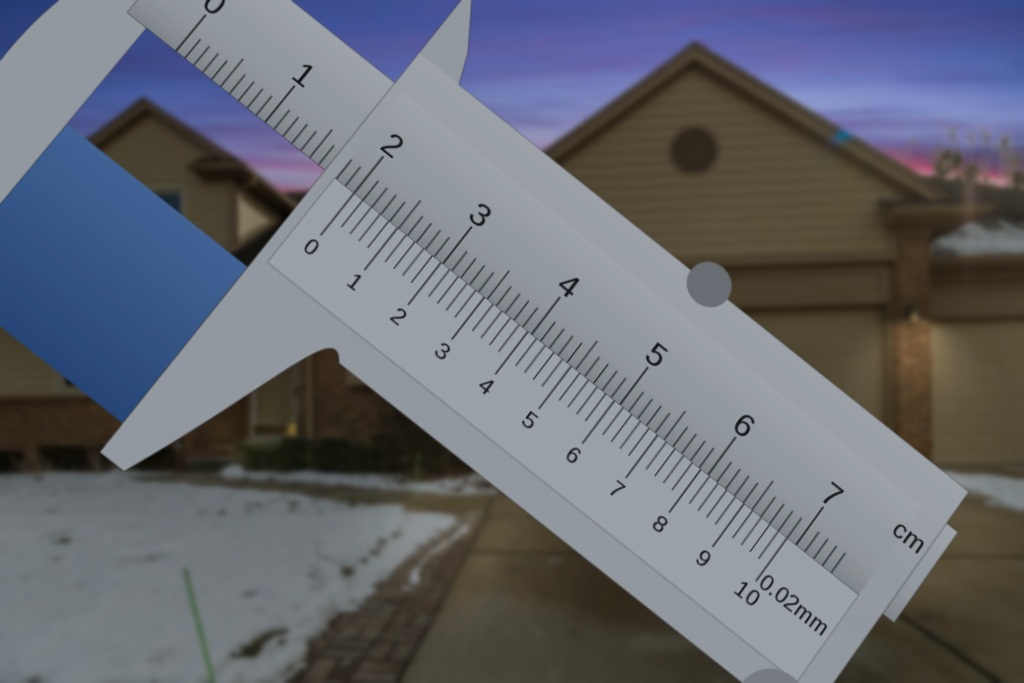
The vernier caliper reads 20.0 mm
